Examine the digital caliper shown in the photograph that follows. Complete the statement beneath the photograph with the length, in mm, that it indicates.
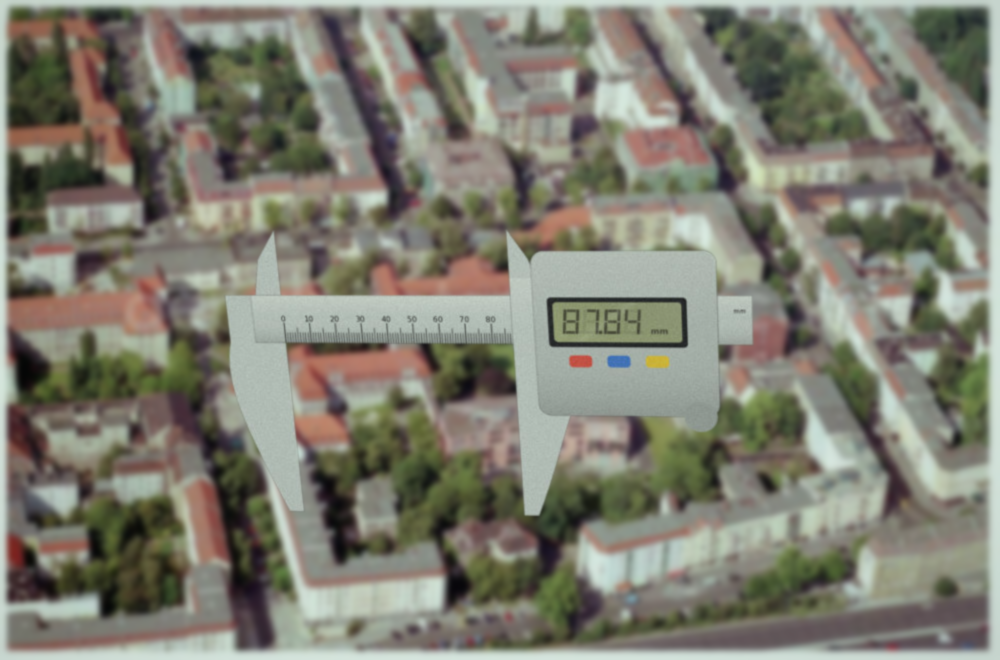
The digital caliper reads 87.84 mm
